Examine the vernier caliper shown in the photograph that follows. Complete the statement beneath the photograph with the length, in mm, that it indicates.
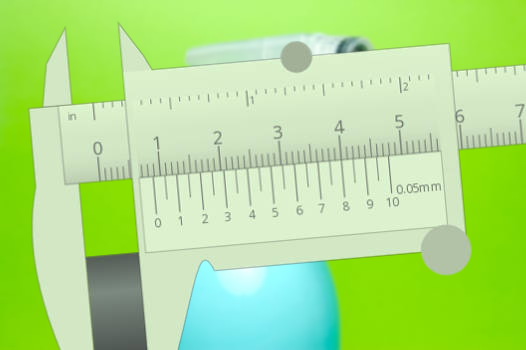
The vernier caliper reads 8.8 mm
